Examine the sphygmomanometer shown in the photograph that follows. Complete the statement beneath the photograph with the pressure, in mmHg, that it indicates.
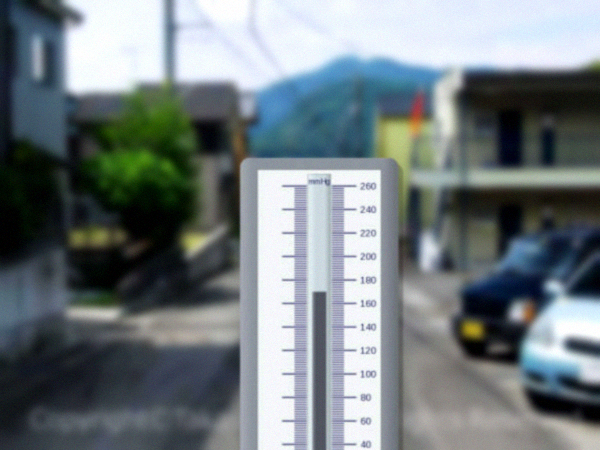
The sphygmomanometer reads 170 mmHg
